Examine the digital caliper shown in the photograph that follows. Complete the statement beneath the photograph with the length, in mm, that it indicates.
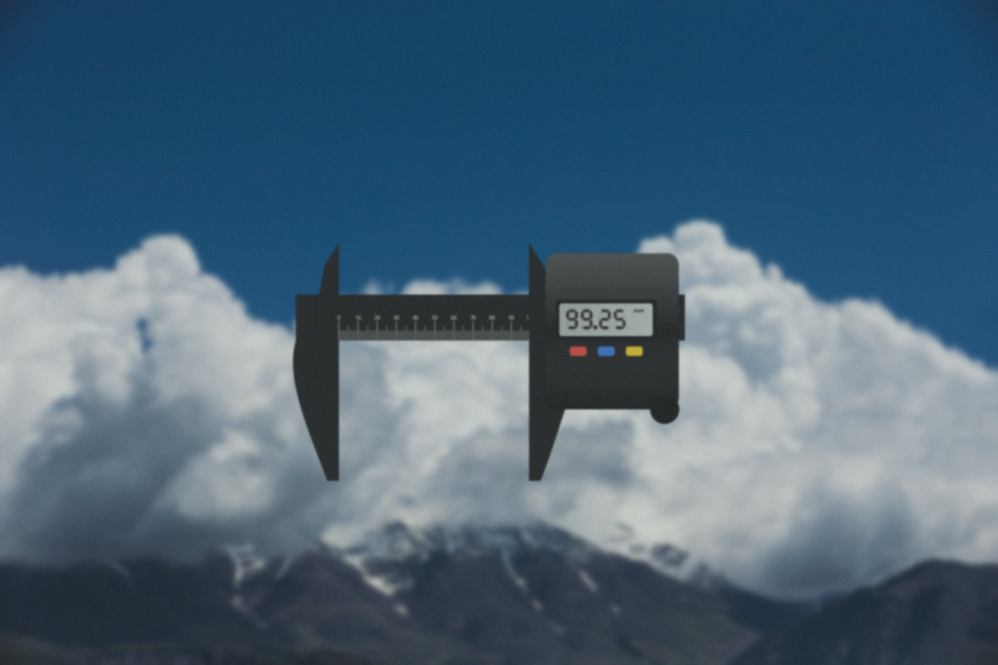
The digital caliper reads 99.25 mm
